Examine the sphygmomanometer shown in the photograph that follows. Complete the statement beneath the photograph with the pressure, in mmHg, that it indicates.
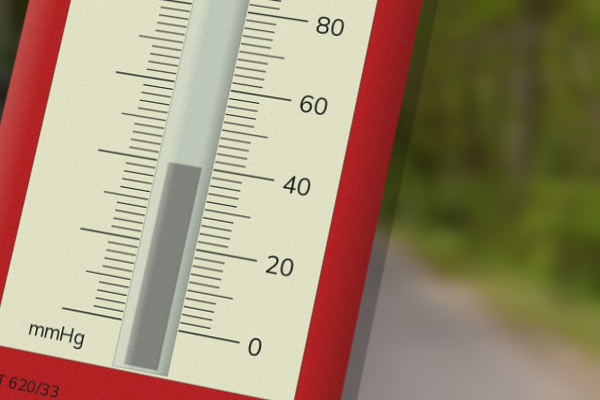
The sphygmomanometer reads 40 mmHg
